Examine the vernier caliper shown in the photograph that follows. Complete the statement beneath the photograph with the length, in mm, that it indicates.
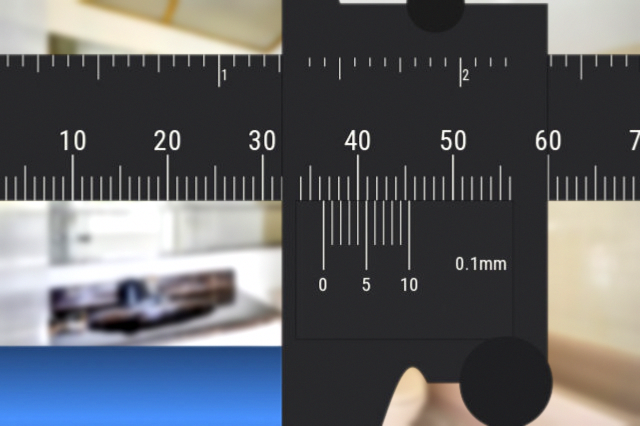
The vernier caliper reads 36.4 mm
